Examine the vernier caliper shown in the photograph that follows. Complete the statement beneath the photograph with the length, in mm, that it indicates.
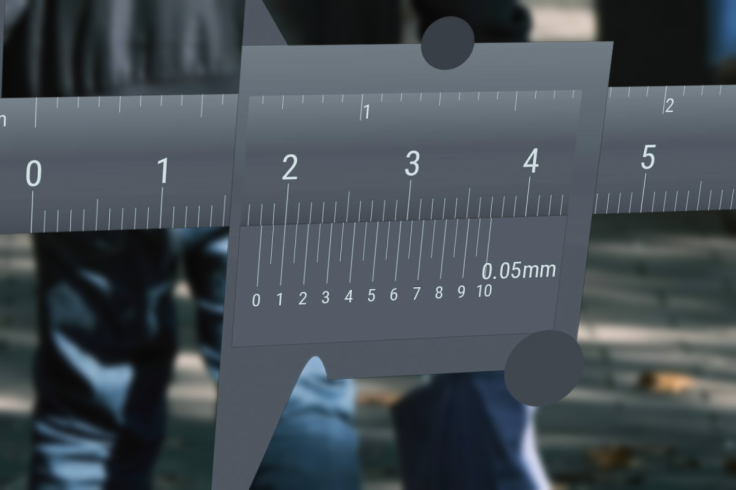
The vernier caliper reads 18.1 mm
